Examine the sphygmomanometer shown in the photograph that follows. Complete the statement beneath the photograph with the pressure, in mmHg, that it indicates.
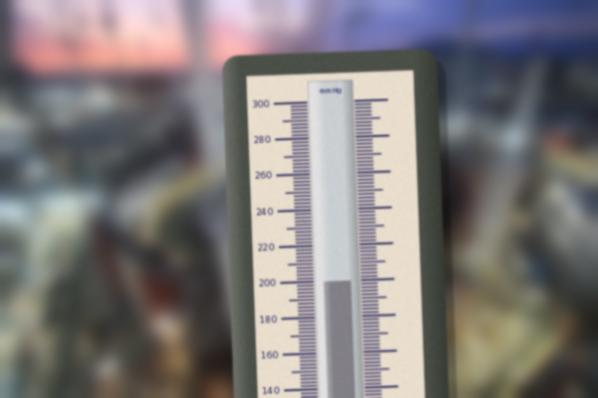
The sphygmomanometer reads 200 mmHg
